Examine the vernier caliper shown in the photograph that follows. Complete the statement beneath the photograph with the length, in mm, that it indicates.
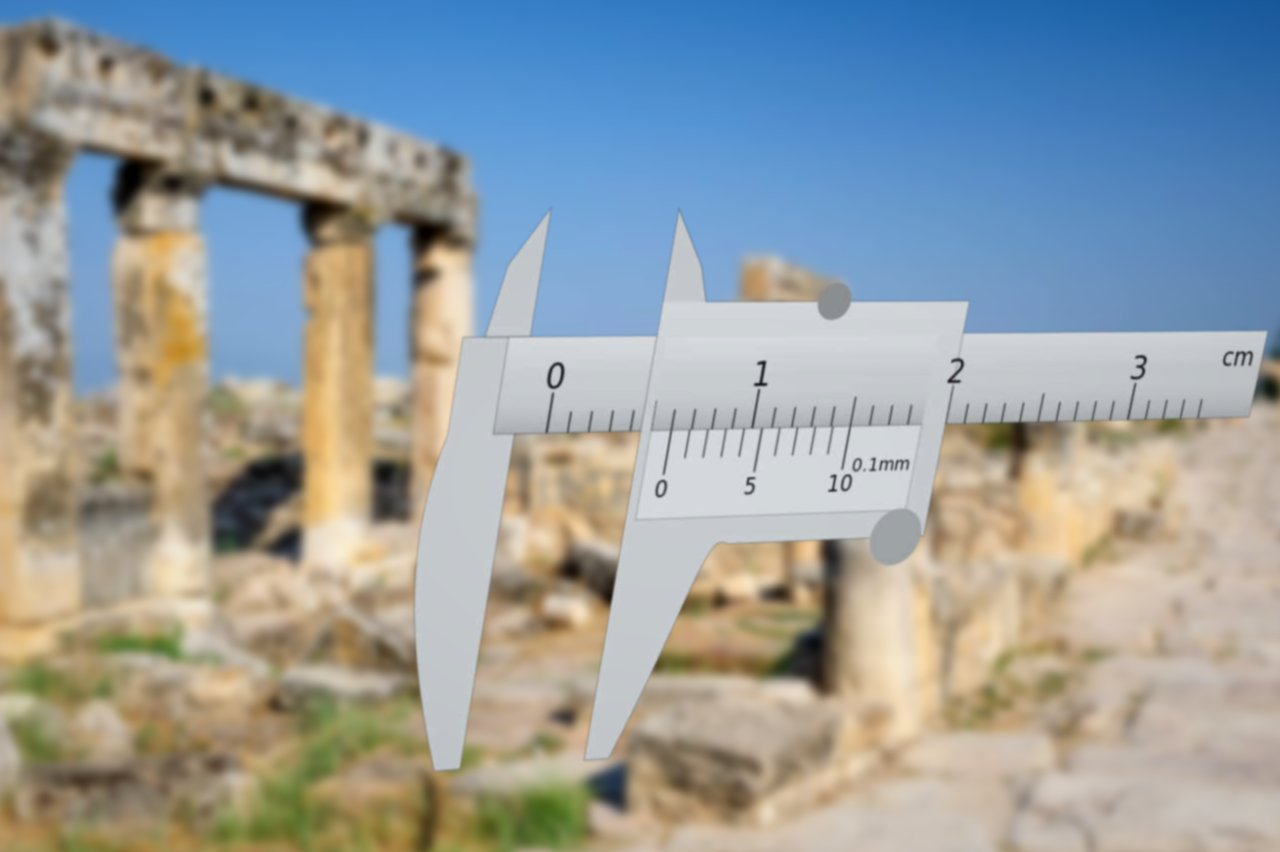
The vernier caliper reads 6.0 mm
